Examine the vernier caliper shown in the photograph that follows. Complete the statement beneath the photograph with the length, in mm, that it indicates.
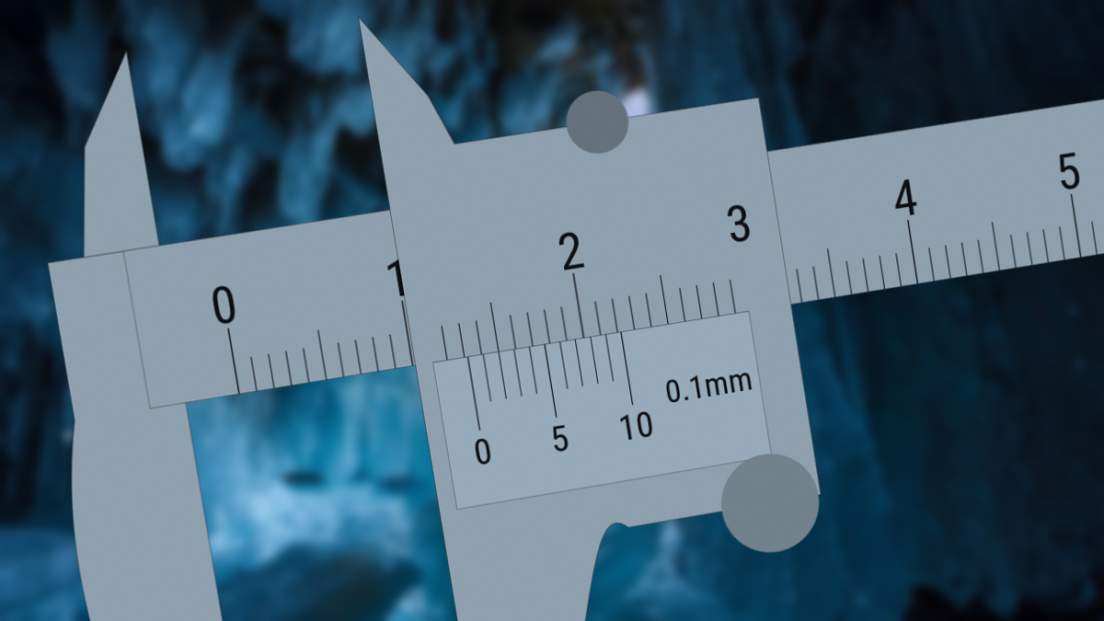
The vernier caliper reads 13.2 mm
